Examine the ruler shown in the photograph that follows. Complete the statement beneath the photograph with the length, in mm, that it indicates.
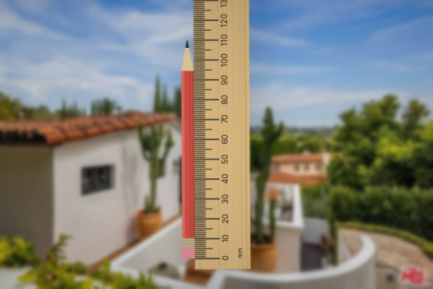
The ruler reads 110 mm
